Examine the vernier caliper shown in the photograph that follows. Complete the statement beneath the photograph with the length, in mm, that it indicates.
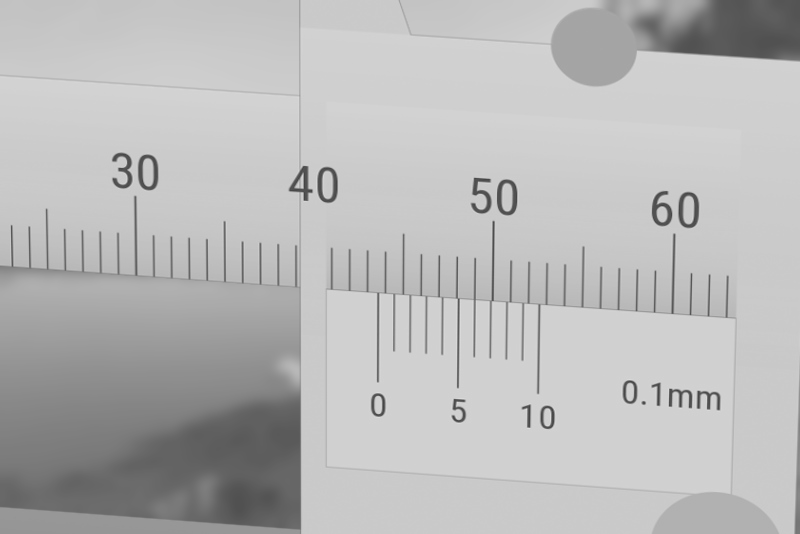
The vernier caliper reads 43.6 mm
